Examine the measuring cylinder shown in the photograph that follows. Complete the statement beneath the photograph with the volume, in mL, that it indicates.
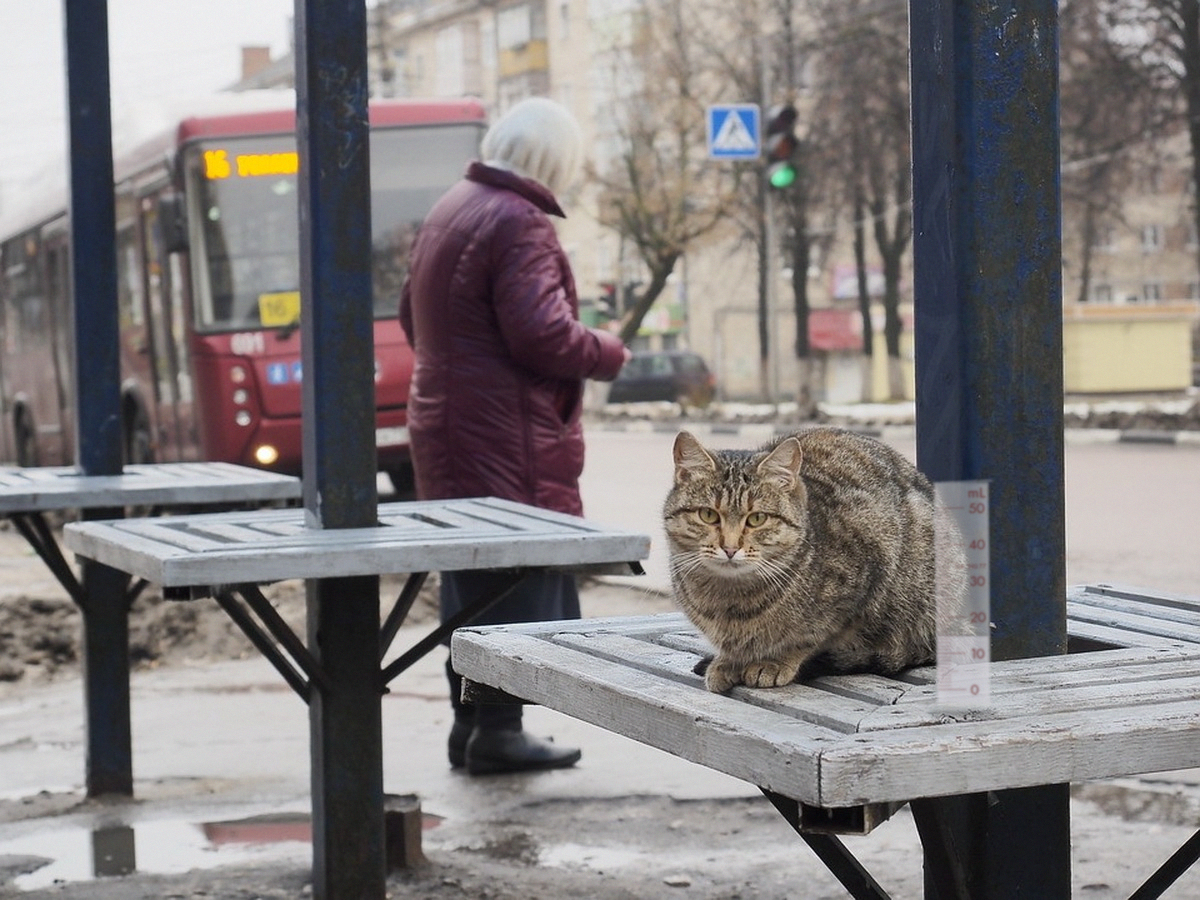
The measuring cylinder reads 15 mL
